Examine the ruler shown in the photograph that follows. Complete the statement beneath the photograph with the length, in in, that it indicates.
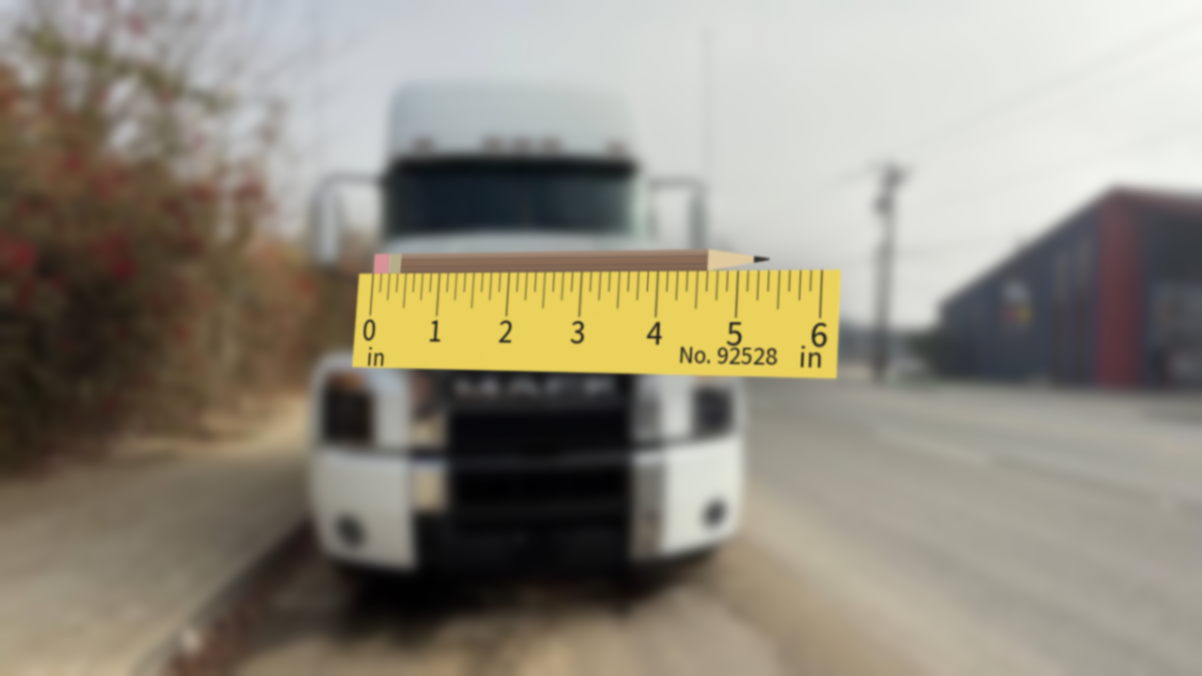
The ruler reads 5.375 in
